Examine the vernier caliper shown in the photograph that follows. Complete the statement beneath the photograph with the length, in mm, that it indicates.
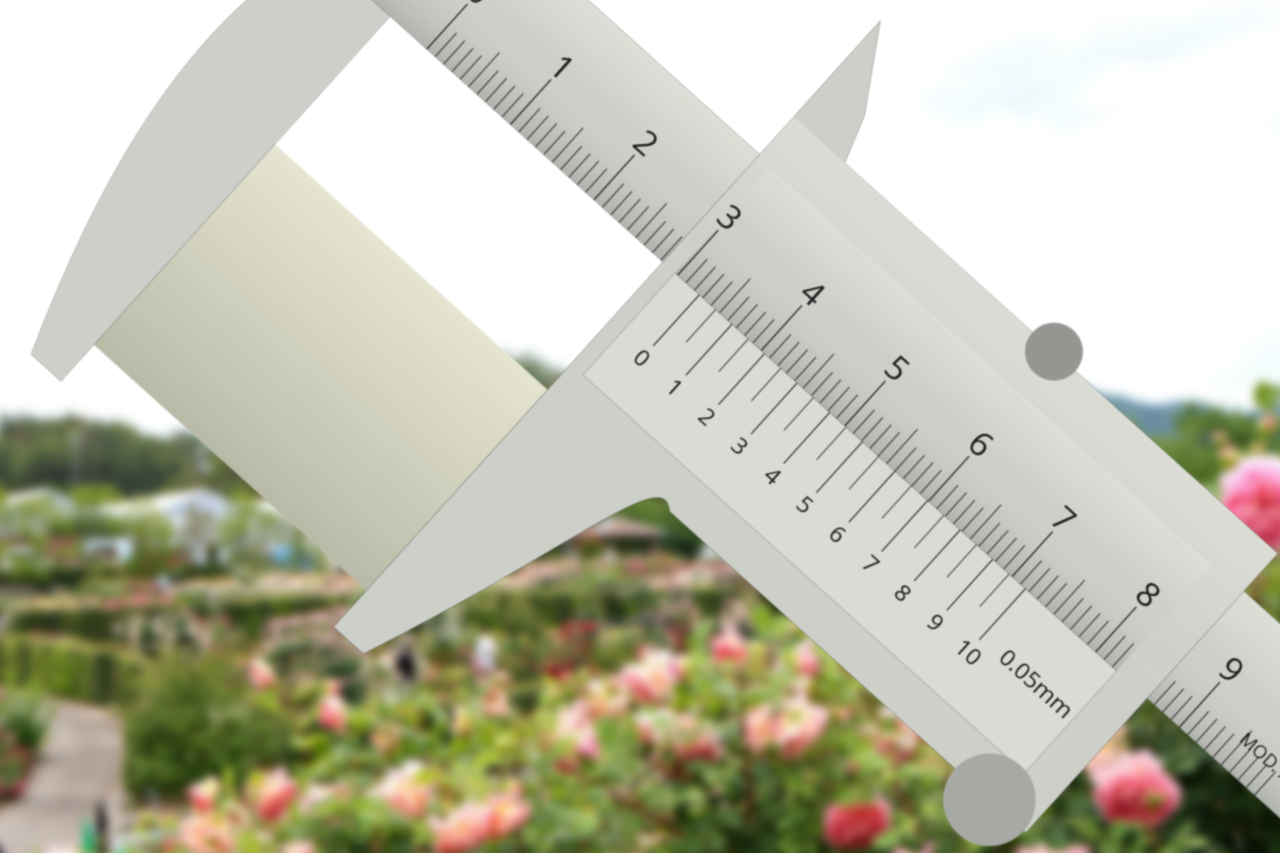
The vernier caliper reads 32.6 mm
